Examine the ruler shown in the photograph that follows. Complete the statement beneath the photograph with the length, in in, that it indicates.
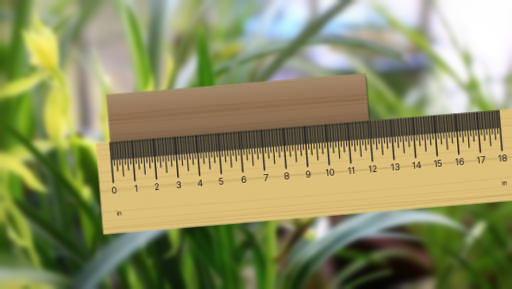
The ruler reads 12 in
